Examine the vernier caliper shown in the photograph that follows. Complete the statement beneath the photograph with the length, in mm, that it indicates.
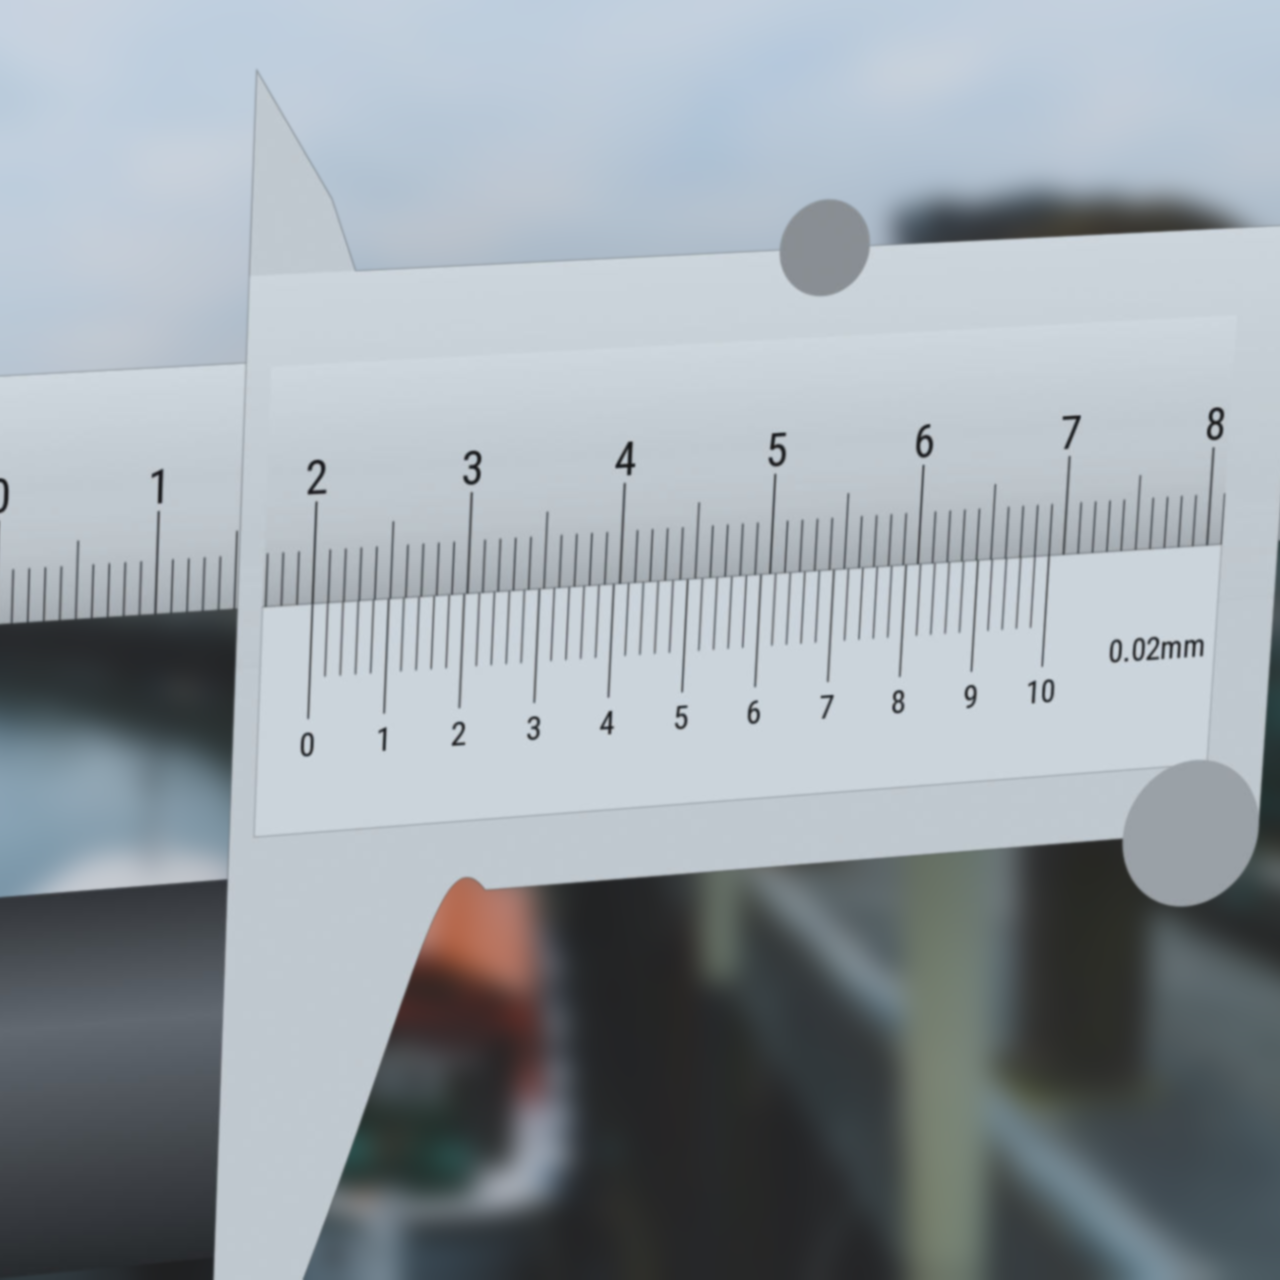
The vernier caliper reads 20.0 mm
